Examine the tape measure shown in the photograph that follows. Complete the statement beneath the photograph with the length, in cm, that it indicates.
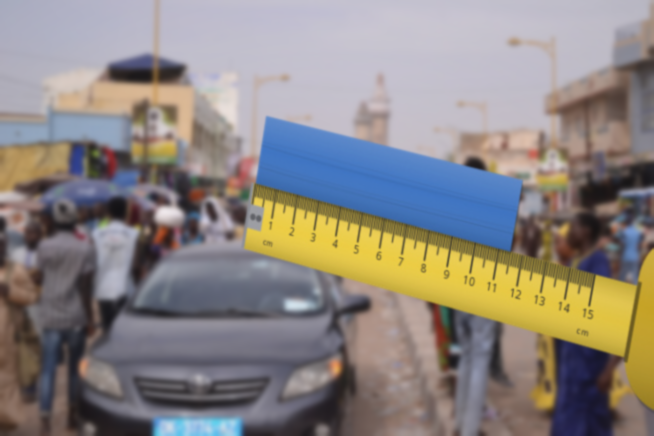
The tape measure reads 11.5 cm
